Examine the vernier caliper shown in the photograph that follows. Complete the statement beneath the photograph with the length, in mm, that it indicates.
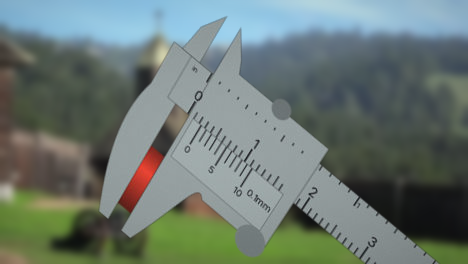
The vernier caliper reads 2.4 mm
